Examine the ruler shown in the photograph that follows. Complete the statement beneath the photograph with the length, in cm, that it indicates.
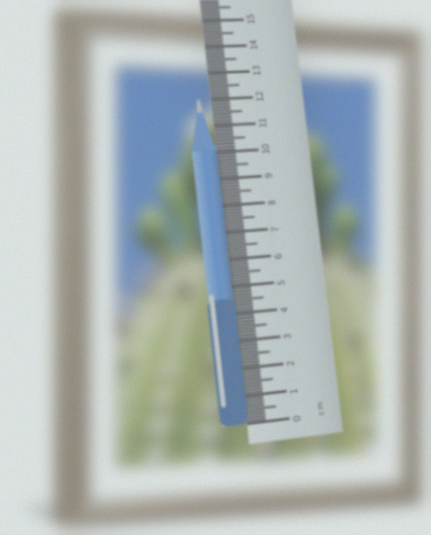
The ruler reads 12 cm
